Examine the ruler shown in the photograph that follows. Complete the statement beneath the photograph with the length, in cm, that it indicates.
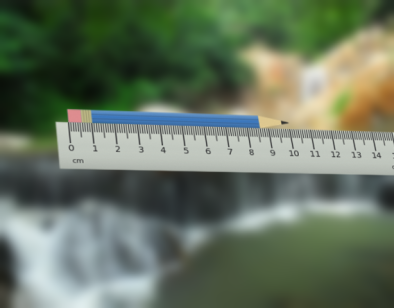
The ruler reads 10 cm
